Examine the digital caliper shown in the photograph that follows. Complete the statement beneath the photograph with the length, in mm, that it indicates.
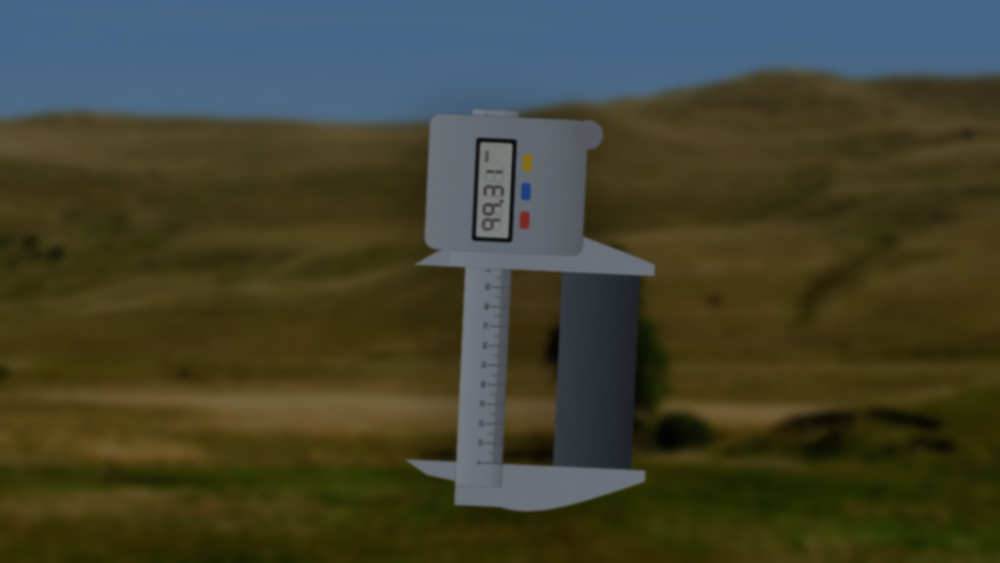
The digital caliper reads 99.31 mm
